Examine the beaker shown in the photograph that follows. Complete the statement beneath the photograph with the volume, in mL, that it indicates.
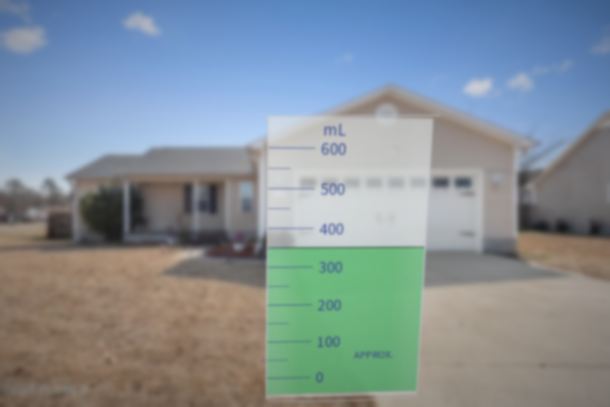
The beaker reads 350 mL
